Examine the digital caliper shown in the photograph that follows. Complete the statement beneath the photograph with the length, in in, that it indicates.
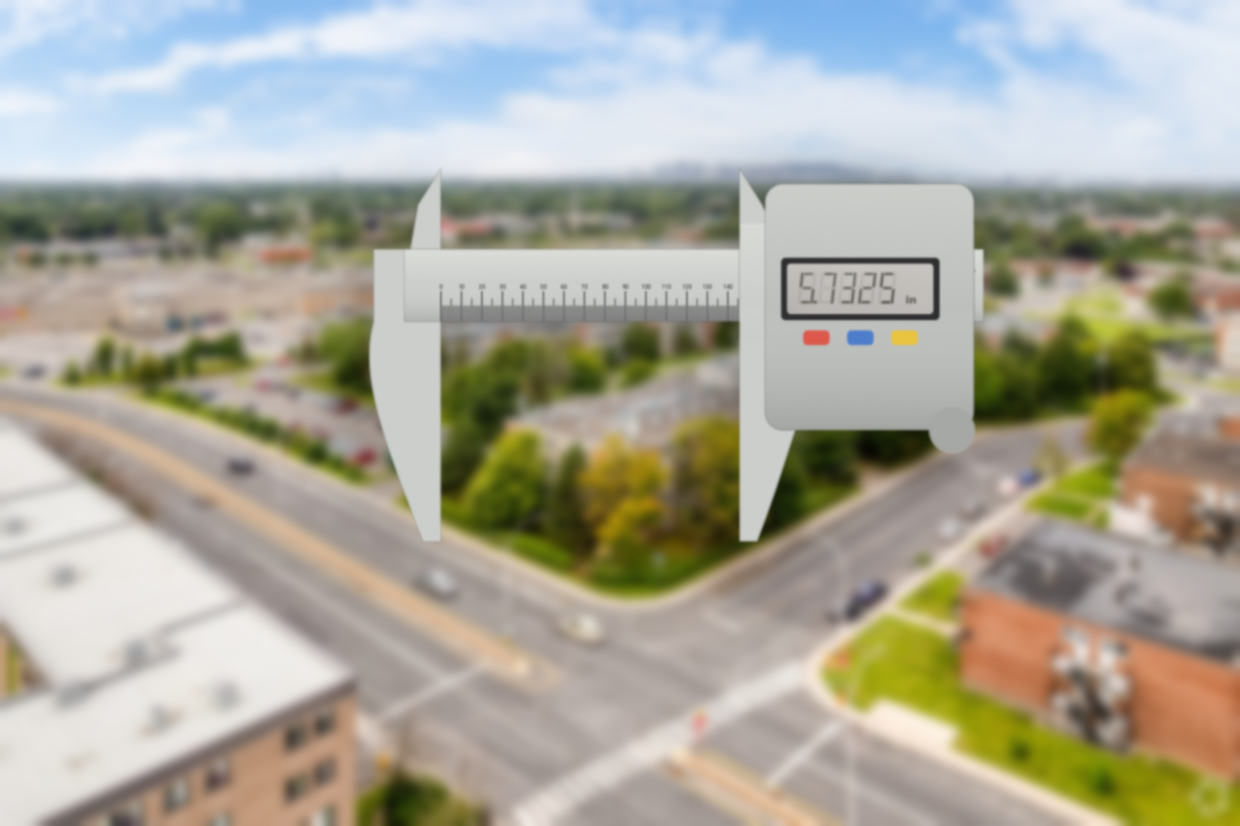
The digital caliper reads 5.7325 in
